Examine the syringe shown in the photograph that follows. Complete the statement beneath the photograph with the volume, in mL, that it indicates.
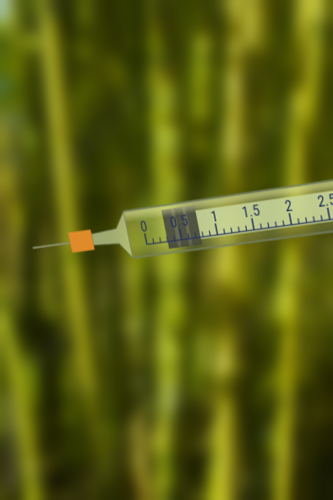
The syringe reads 0.3 mL
